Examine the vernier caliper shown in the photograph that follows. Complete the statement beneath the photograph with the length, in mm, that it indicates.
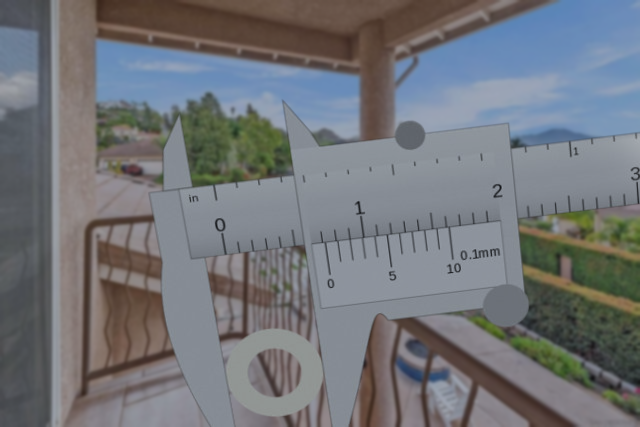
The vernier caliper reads 7.2 mm
